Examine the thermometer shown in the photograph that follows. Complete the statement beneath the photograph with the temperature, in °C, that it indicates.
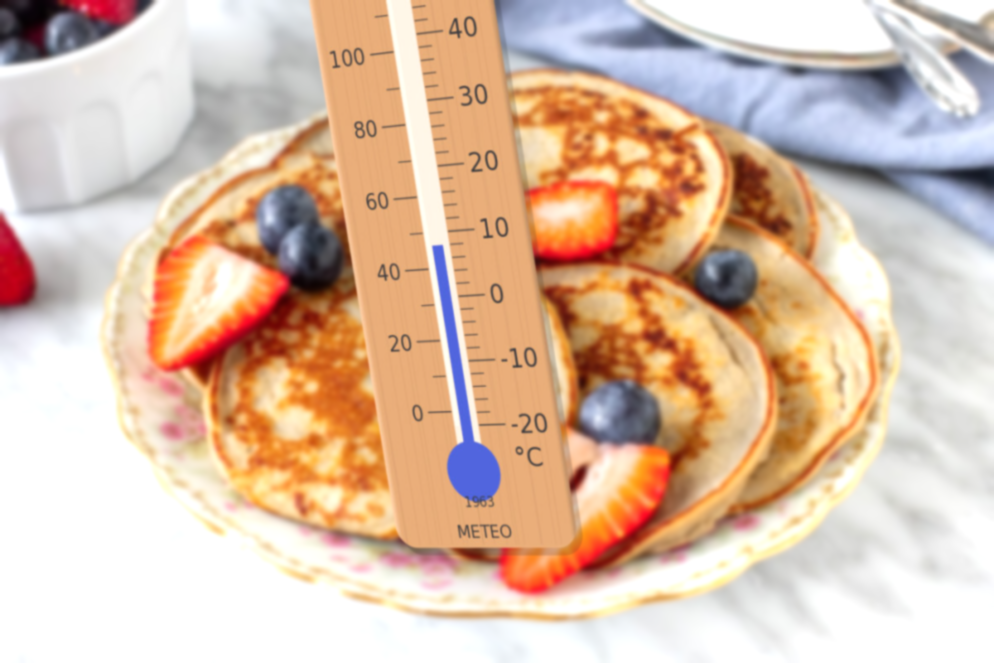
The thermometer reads 8 °C
